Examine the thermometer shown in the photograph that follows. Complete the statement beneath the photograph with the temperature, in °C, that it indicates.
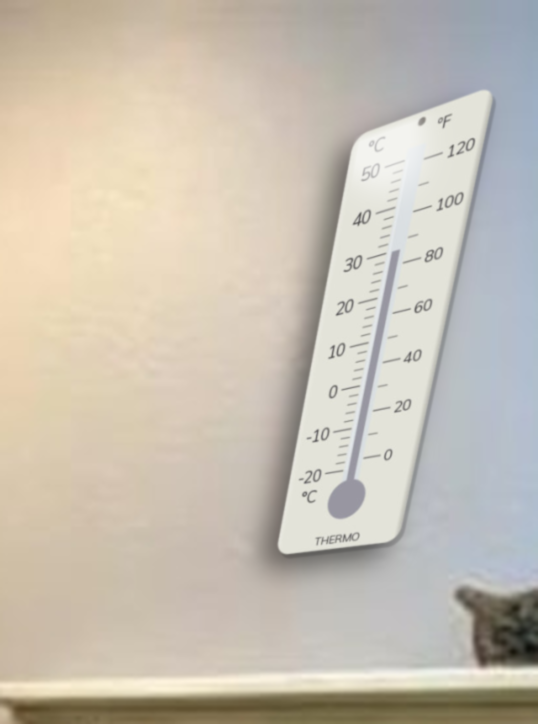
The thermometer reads 30 °C
